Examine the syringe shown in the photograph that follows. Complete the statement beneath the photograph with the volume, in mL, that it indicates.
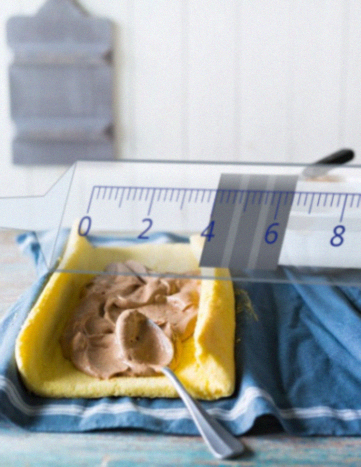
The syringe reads 4 mL
